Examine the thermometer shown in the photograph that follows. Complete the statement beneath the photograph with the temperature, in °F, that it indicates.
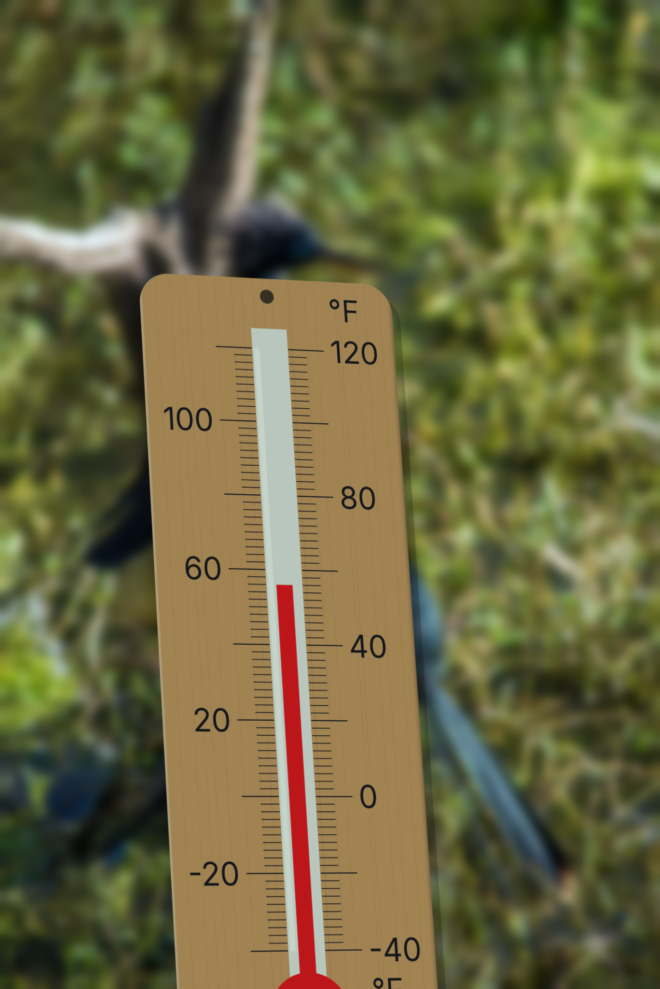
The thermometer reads 56 °F
